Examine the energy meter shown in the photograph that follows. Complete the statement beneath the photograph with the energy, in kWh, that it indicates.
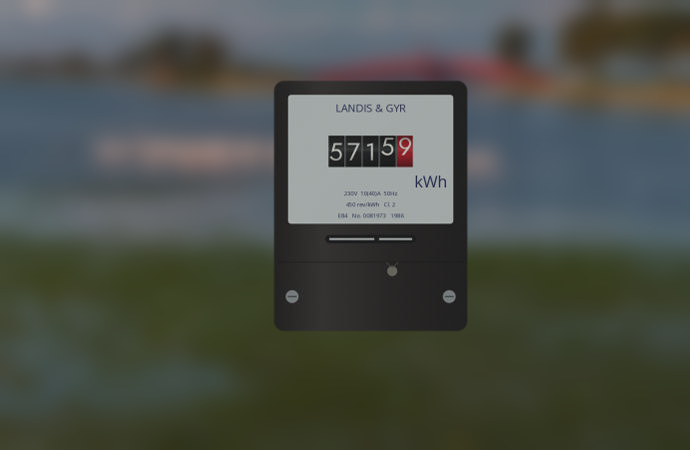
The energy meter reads 5715.9 kWh
